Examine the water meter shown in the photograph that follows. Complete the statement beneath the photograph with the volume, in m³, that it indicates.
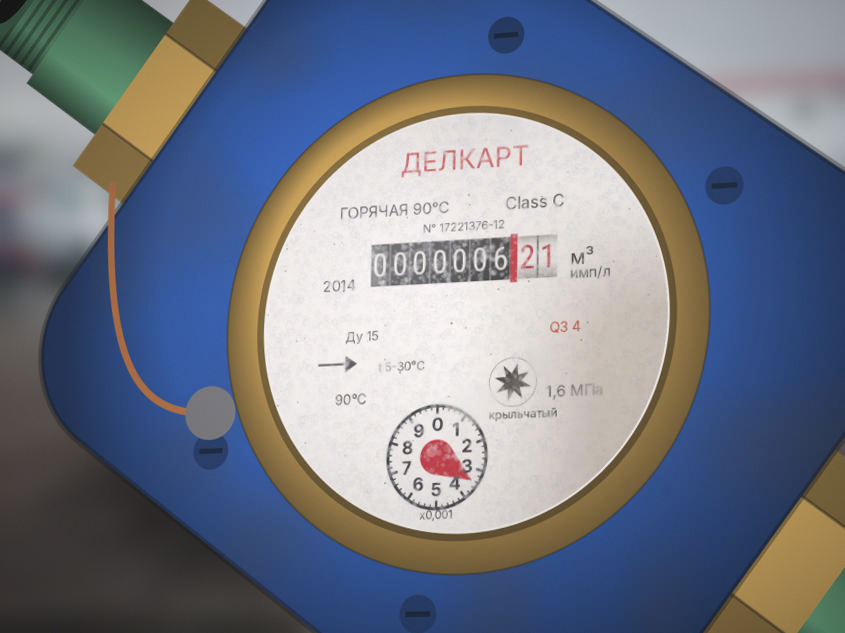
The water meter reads 6.213 m³
